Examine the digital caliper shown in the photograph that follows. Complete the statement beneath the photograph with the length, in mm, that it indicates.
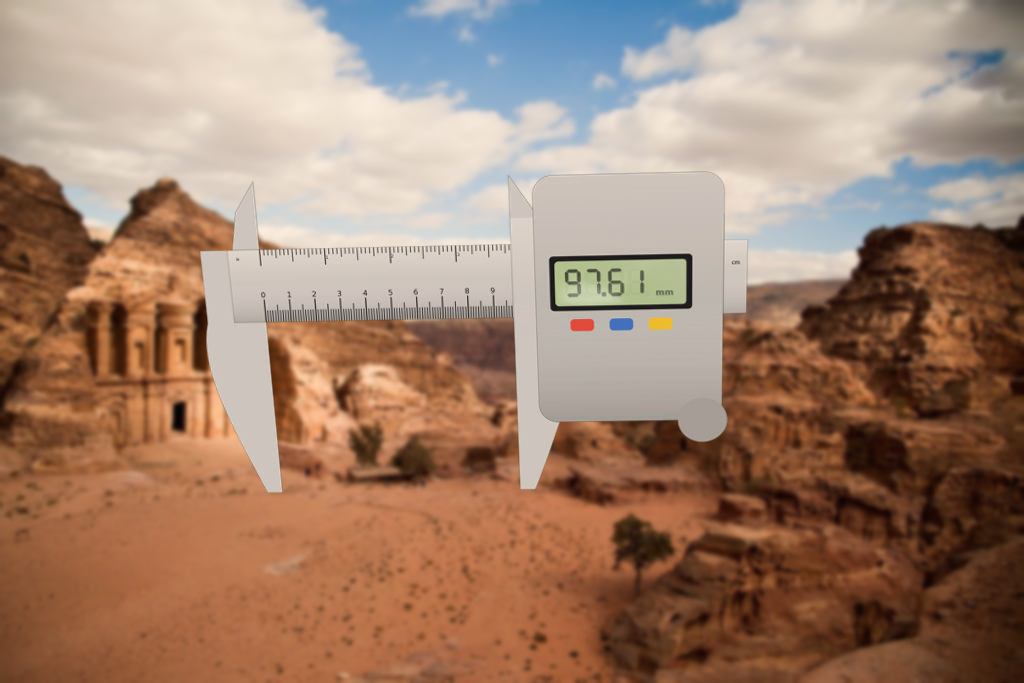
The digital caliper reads 97.61 mm
